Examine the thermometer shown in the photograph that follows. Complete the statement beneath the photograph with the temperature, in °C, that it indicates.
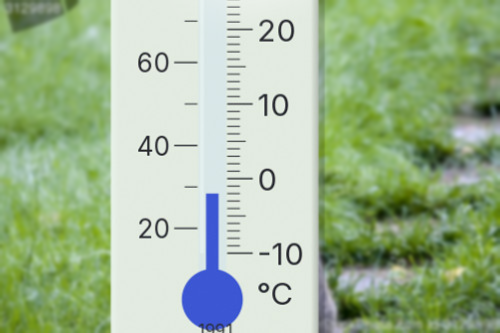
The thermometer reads -2 °C
